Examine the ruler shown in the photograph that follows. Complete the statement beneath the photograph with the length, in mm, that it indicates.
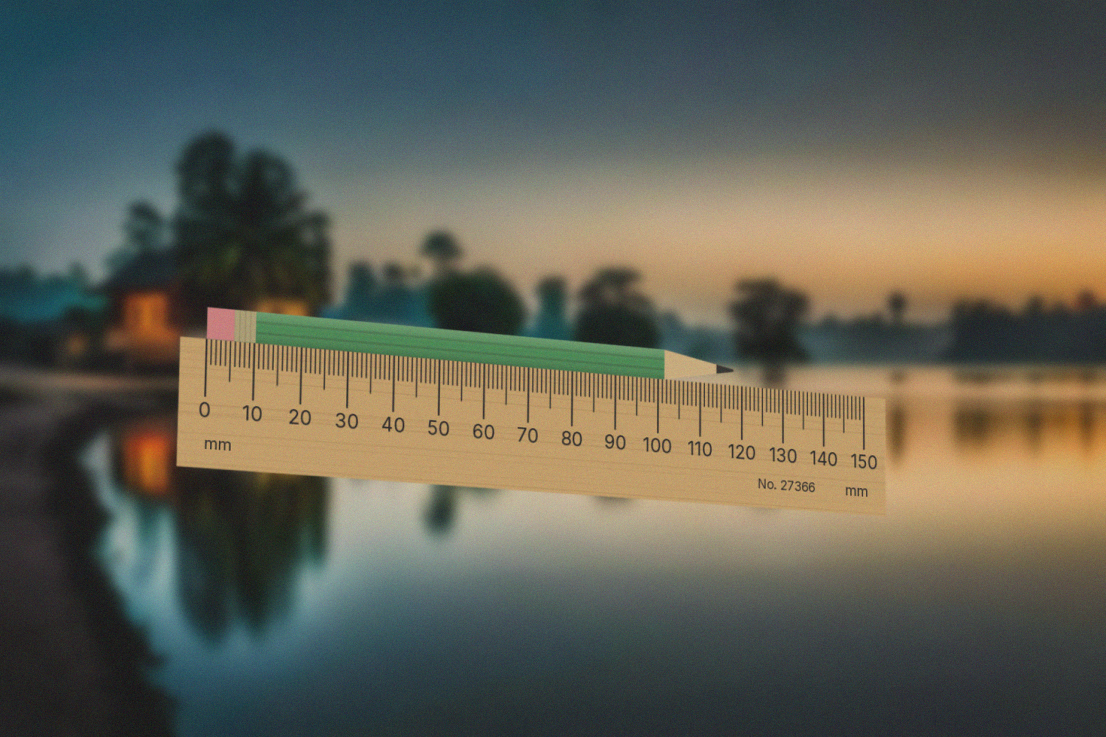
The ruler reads 118 mm
